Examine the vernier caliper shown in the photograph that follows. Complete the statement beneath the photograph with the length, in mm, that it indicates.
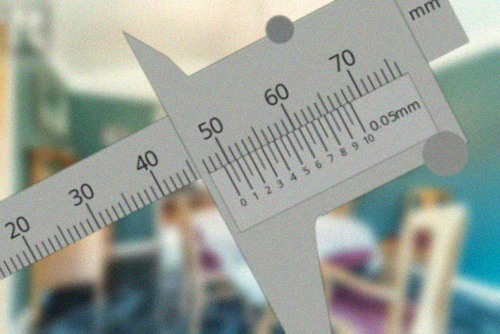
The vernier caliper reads 49.2 mm
